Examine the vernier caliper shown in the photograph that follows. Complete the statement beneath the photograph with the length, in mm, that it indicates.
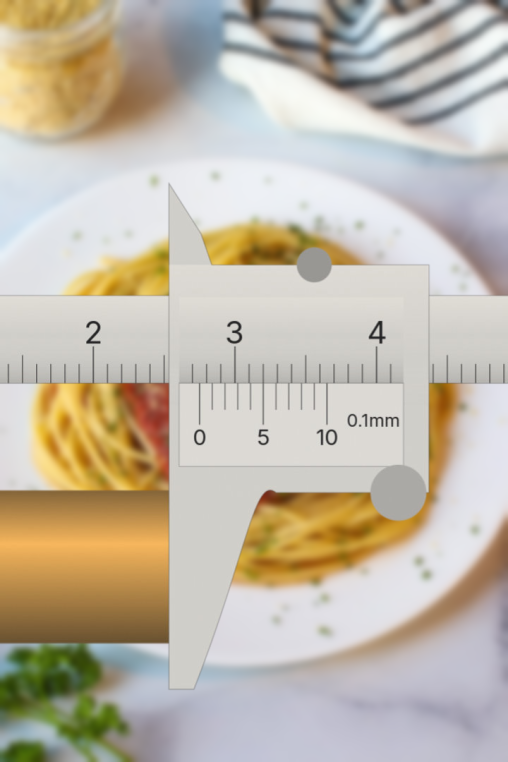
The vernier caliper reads 27.5 mm
